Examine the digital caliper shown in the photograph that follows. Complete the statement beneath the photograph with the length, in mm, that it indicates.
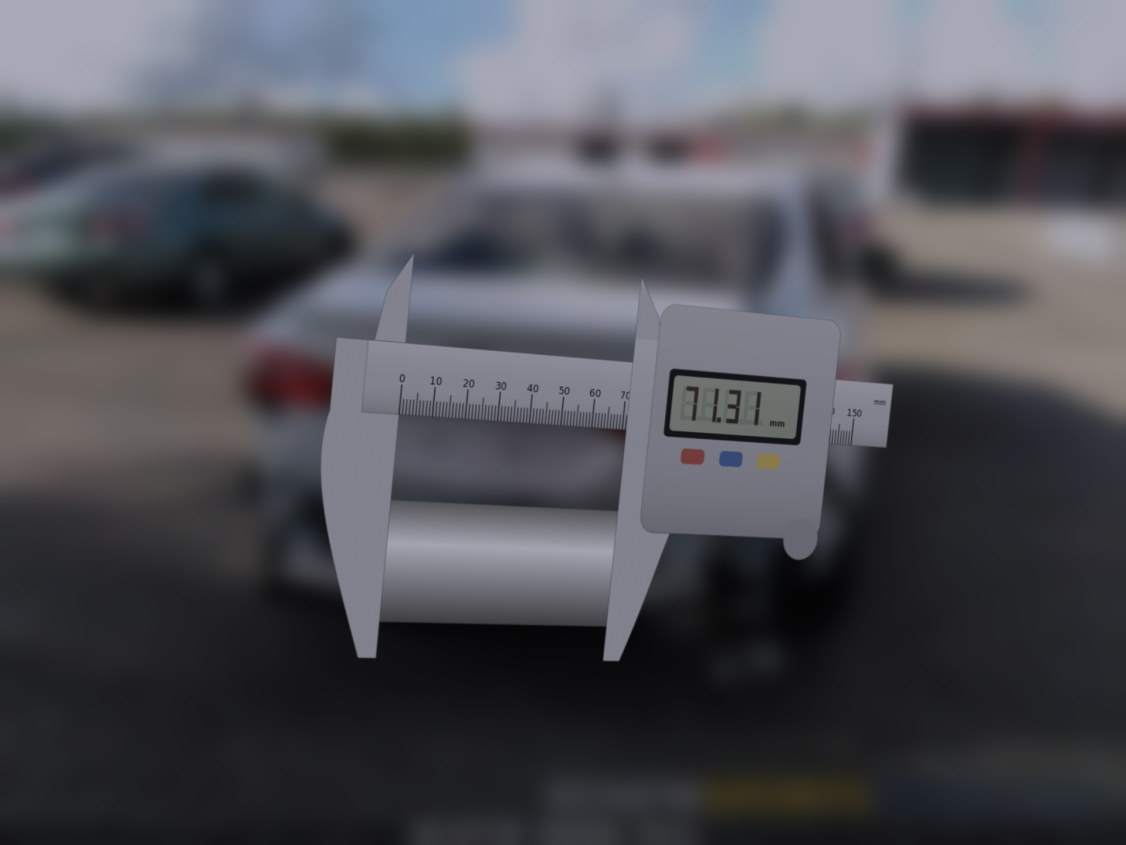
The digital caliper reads 71.31 mm
